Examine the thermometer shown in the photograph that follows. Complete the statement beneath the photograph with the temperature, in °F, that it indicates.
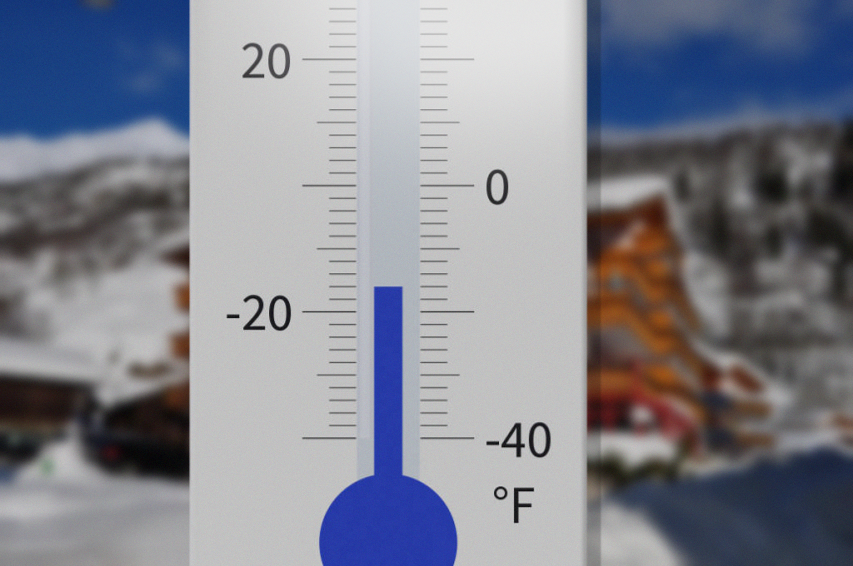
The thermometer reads -16 °F
